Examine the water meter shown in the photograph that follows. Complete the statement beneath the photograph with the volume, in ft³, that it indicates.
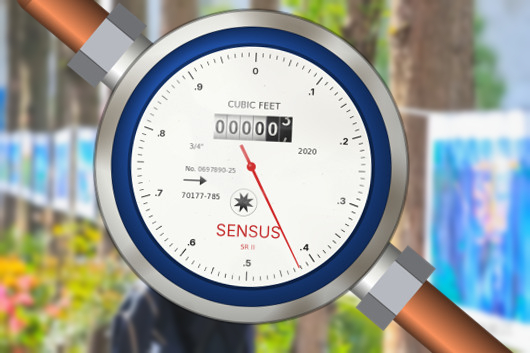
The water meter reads 3.42 ft³
